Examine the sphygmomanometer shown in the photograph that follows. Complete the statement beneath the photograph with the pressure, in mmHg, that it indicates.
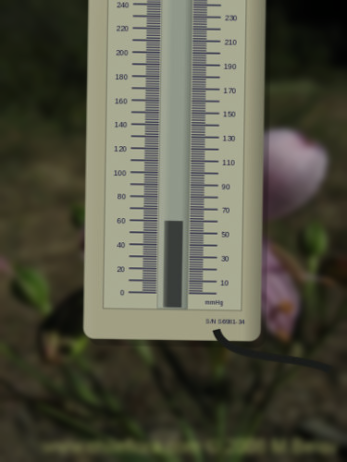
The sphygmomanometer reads 60 mmHg
